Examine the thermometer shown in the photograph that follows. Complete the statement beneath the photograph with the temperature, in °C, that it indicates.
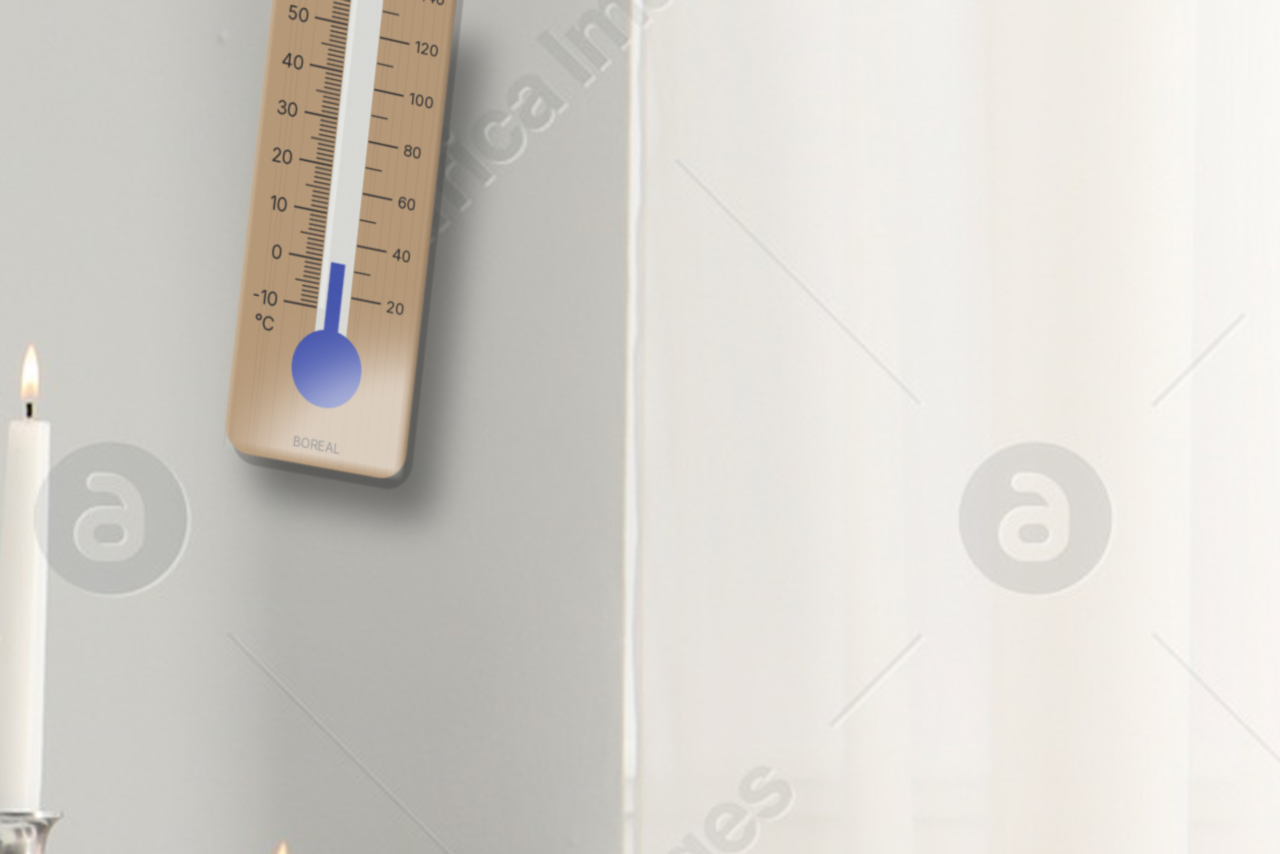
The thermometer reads 0 °C
